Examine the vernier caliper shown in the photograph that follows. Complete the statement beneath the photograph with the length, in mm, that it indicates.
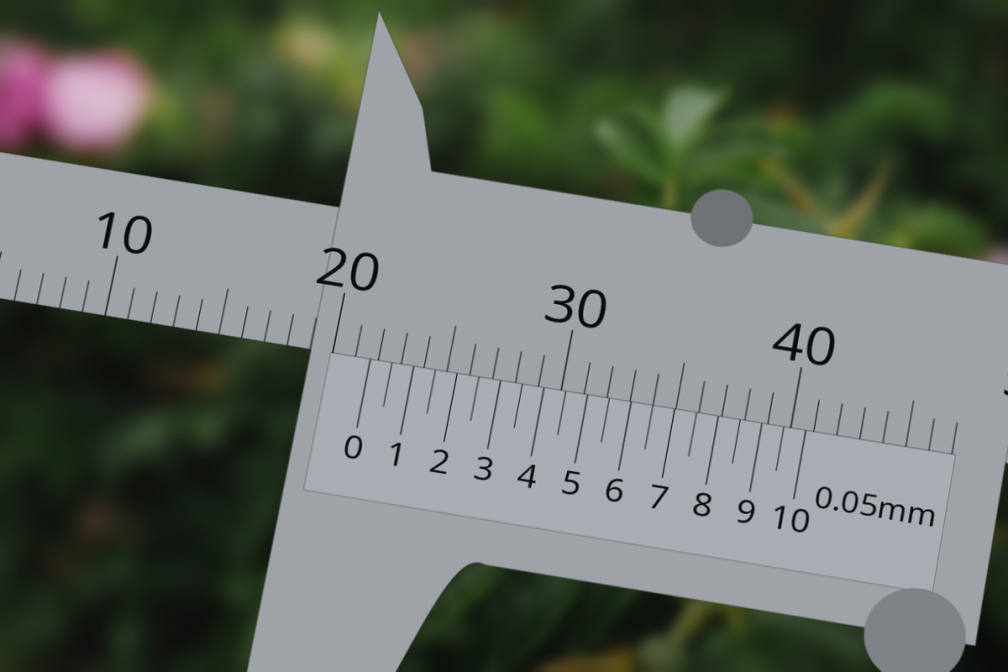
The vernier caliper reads 21.65 mm
